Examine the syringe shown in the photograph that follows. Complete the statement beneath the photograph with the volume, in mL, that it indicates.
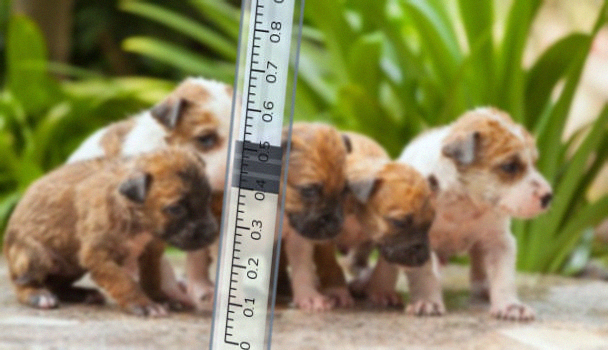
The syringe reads 0.4 mL
